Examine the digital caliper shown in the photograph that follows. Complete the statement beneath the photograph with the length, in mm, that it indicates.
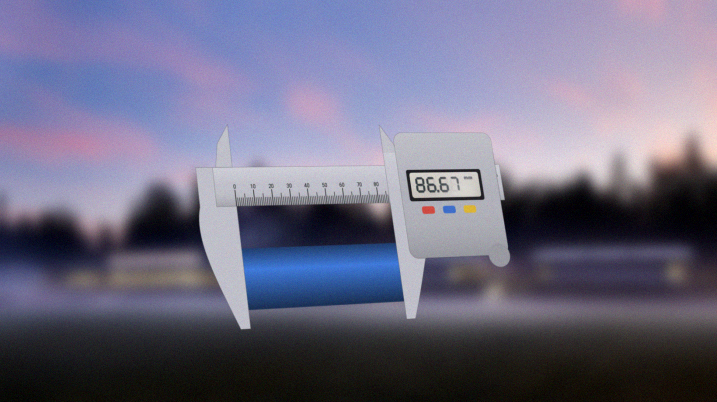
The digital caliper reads 86.67 mm
